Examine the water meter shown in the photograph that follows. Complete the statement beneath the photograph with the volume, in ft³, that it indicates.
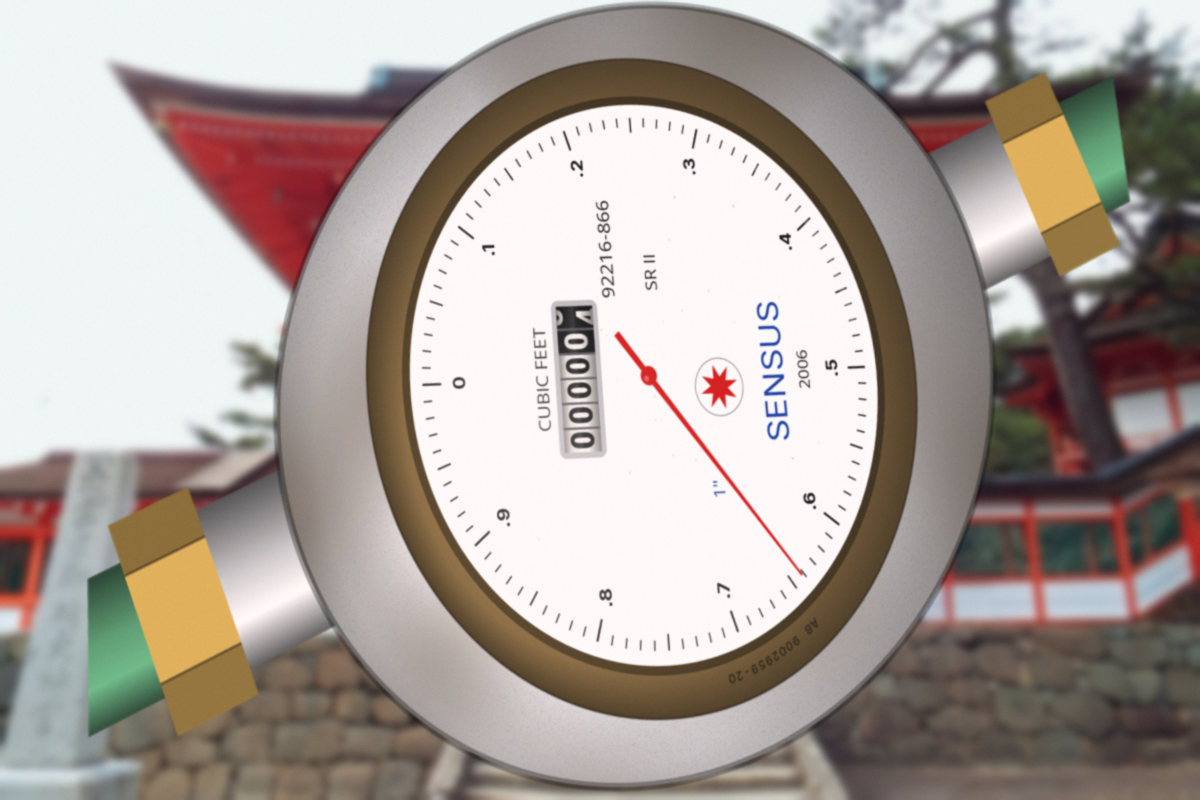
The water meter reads 3.64 ft³
